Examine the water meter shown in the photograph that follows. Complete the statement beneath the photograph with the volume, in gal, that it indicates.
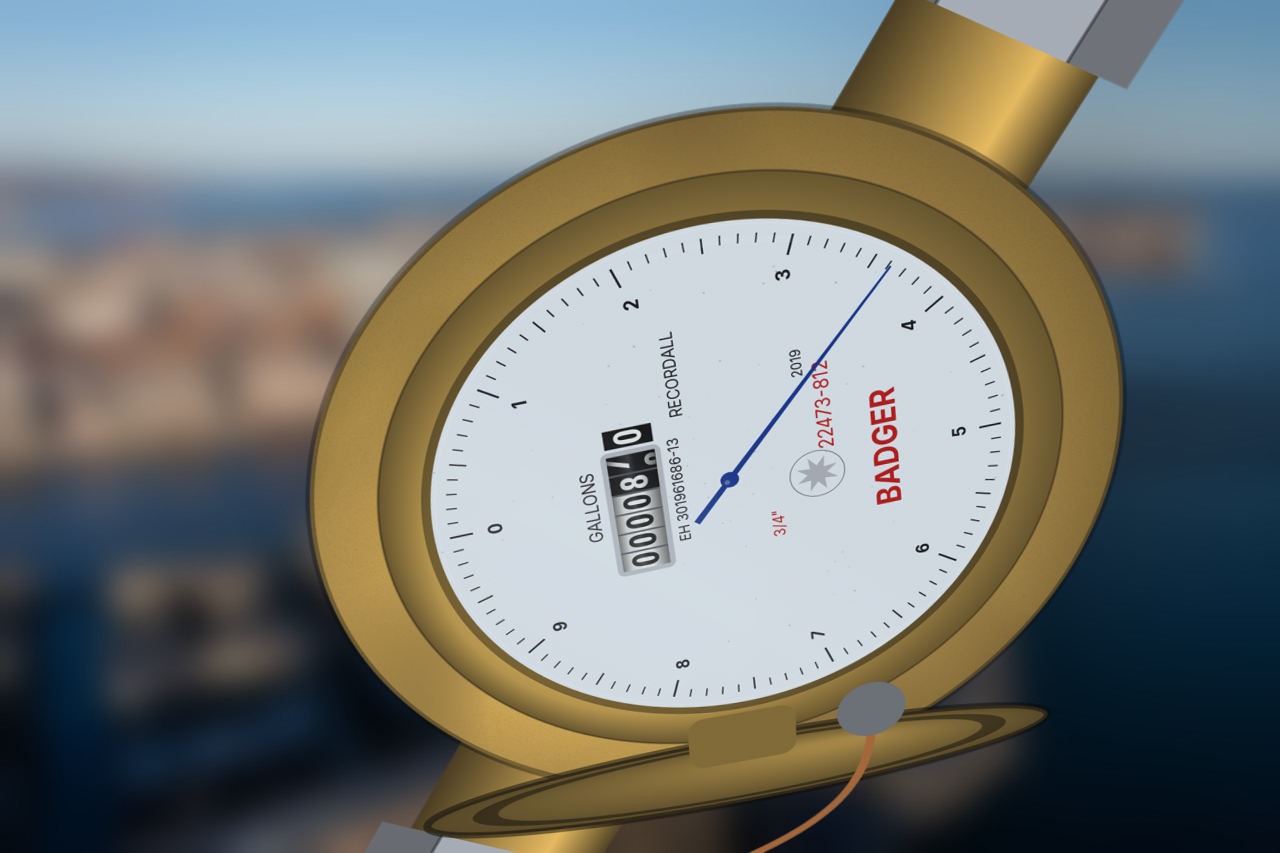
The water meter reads 873.6 gal
